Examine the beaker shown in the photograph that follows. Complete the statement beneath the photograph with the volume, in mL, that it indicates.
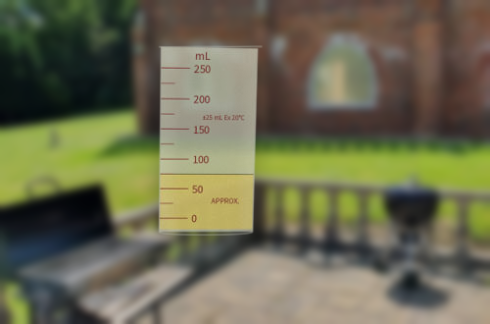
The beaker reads 75 mL
